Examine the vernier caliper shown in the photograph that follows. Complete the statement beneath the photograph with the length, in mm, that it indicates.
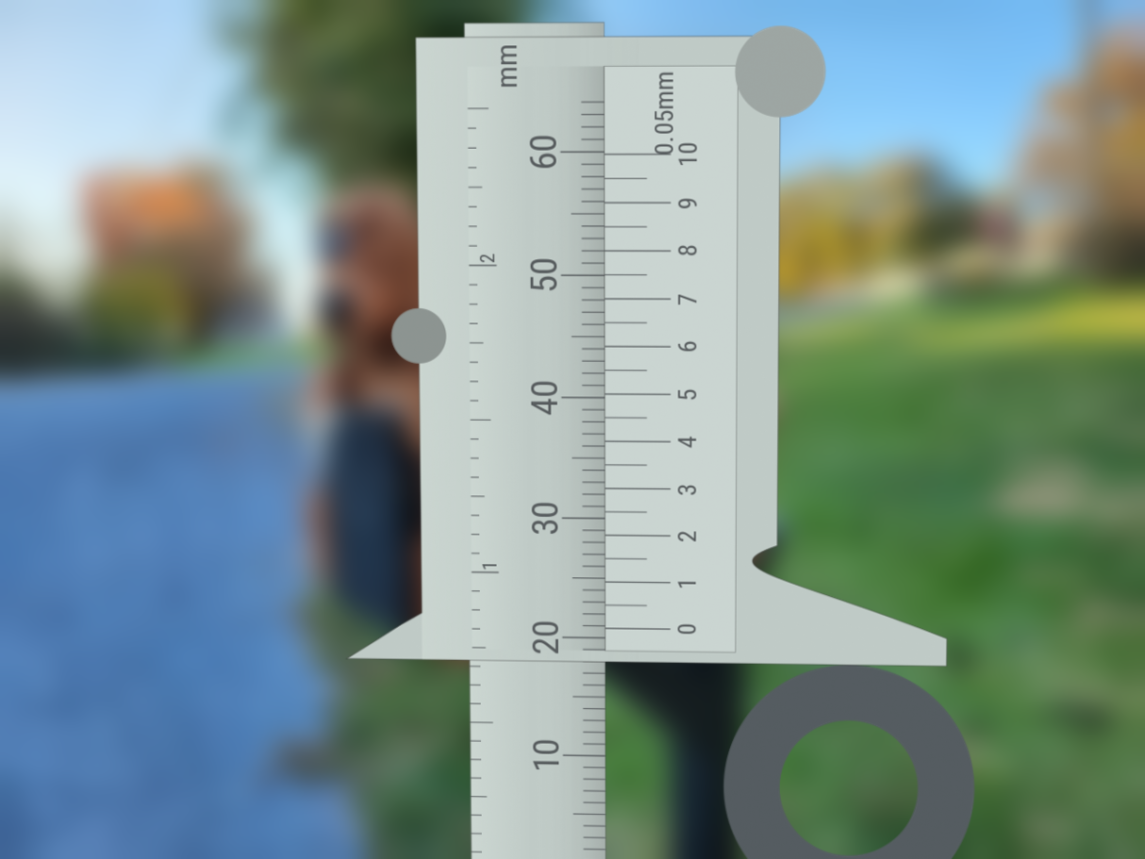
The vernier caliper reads 20.8 mm
